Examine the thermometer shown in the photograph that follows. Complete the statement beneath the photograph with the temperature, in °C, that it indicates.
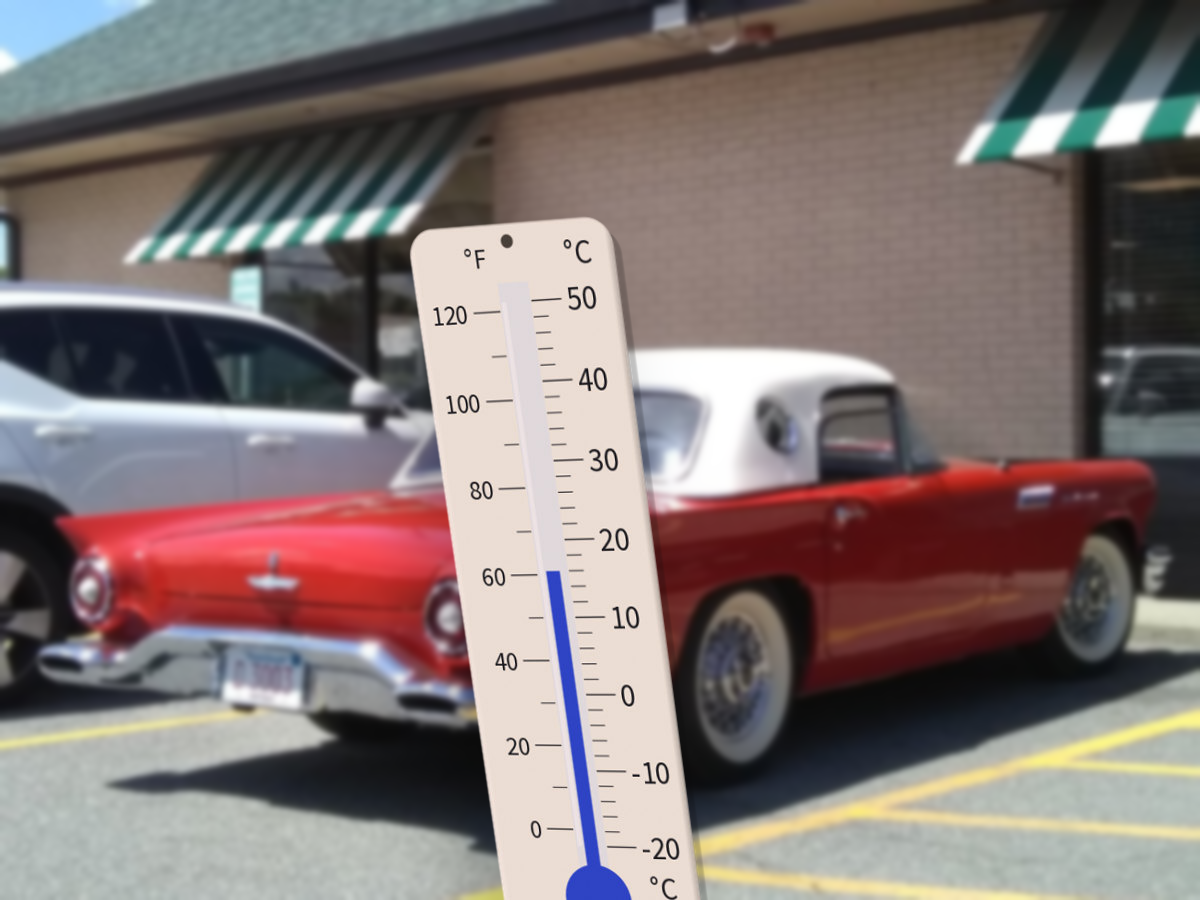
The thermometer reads 16 °C
